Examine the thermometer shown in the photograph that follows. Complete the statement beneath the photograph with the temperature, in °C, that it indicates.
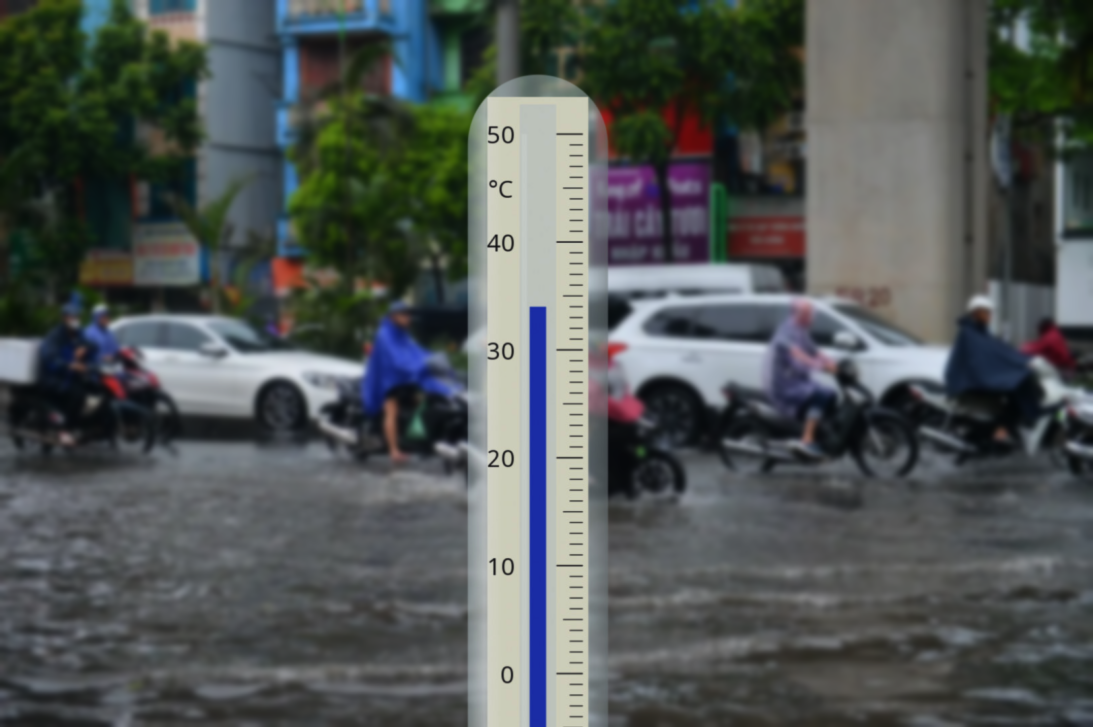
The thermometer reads 34 °C
